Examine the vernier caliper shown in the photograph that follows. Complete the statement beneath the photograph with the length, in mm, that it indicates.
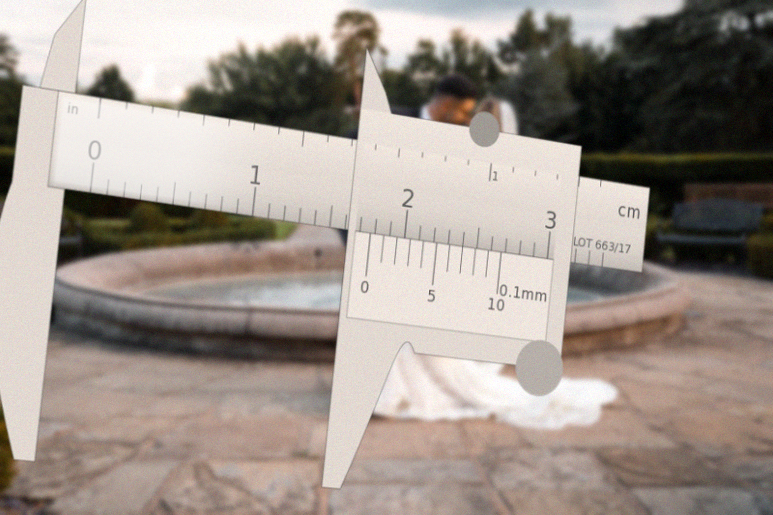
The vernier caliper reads 17.7 mm
